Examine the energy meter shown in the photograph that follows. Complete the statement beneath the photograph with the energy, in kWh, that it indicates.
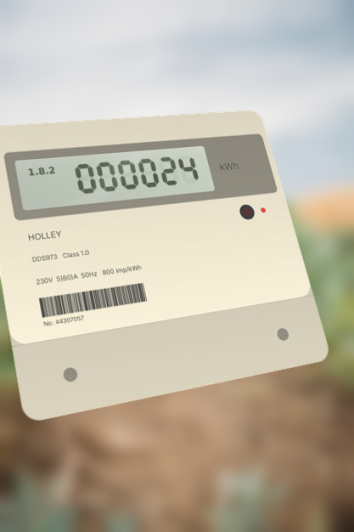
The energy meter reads 24 kWh
